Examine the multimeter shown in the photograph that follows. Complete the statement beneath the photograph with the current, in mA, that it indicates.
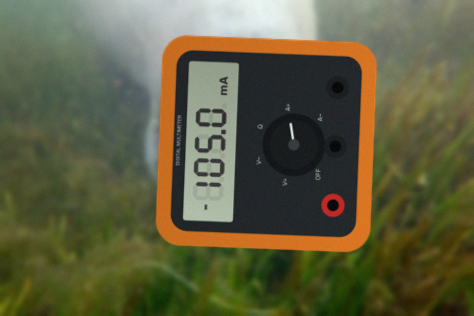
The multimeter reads -105.0 mA
